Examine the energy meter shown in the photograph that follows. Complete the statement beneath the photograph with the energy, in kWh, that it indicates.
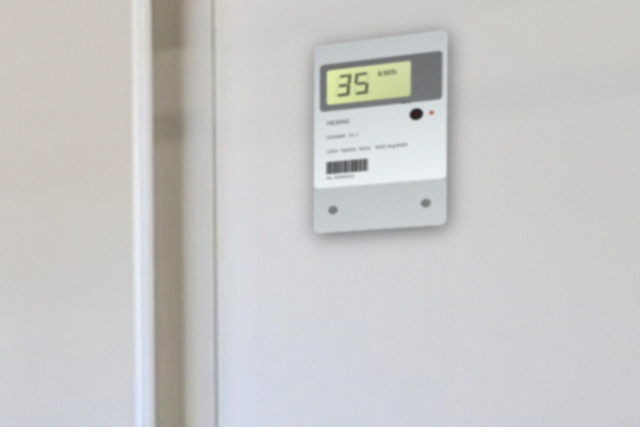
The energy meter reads 35 kWh
